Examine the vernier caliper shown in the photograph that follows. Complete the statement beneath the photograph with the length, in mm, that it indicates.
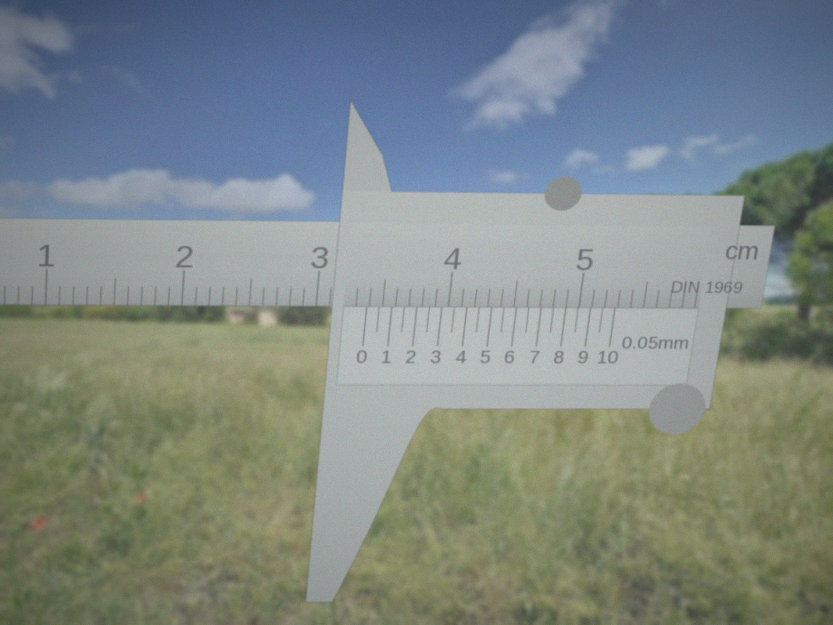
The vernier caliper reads 33.8 mm
